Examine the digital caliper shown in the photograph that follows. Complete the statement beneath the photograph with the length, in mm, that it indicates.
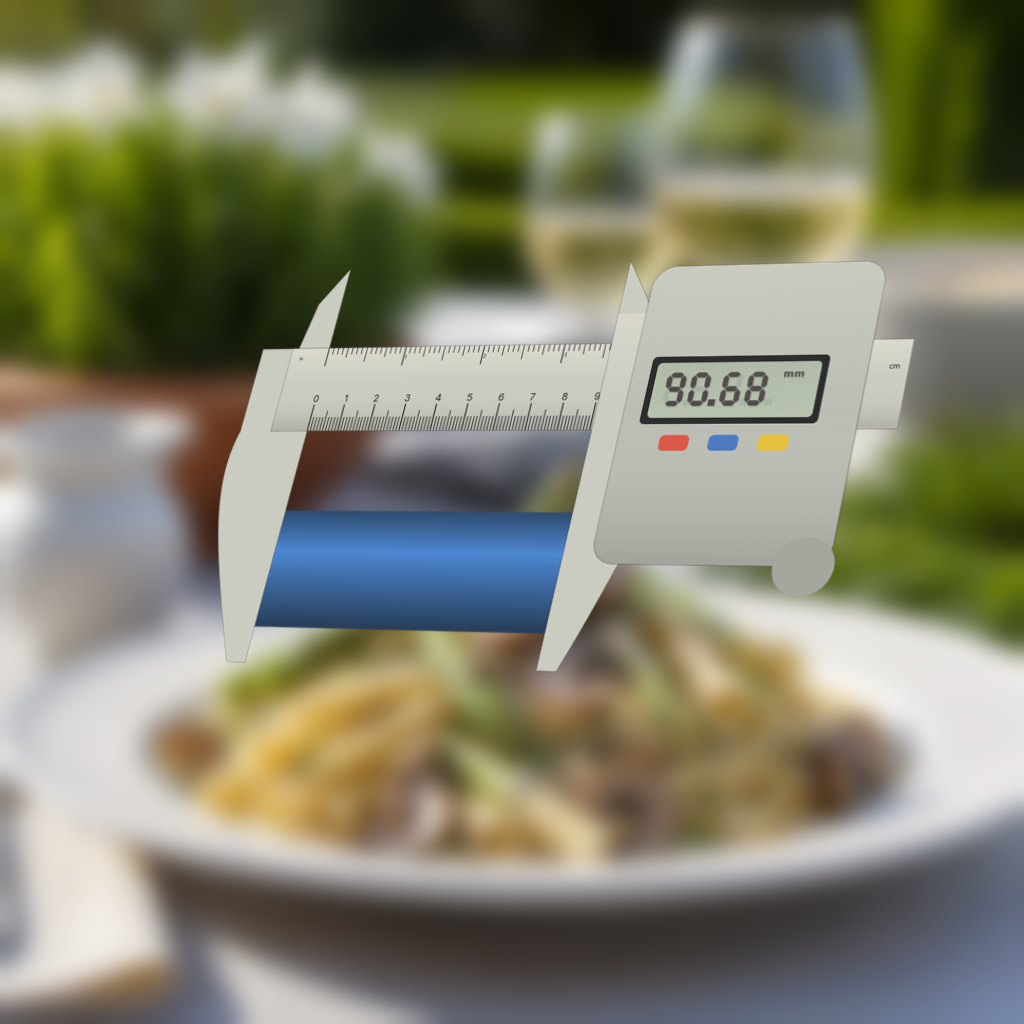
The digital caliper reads 90.68 mm
